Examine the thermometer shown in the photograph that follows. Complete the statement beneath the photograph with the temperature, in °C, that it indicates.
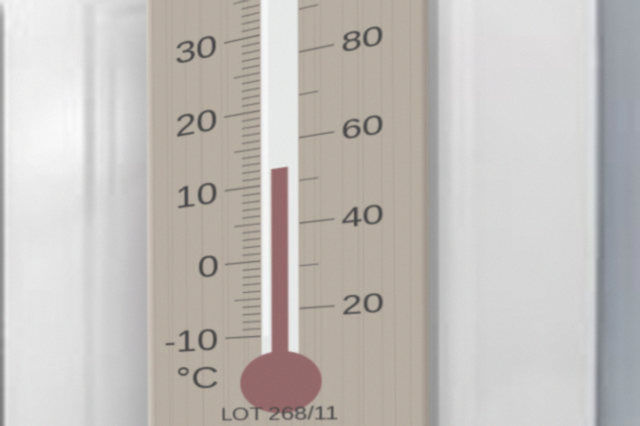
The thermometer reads 12 °C
